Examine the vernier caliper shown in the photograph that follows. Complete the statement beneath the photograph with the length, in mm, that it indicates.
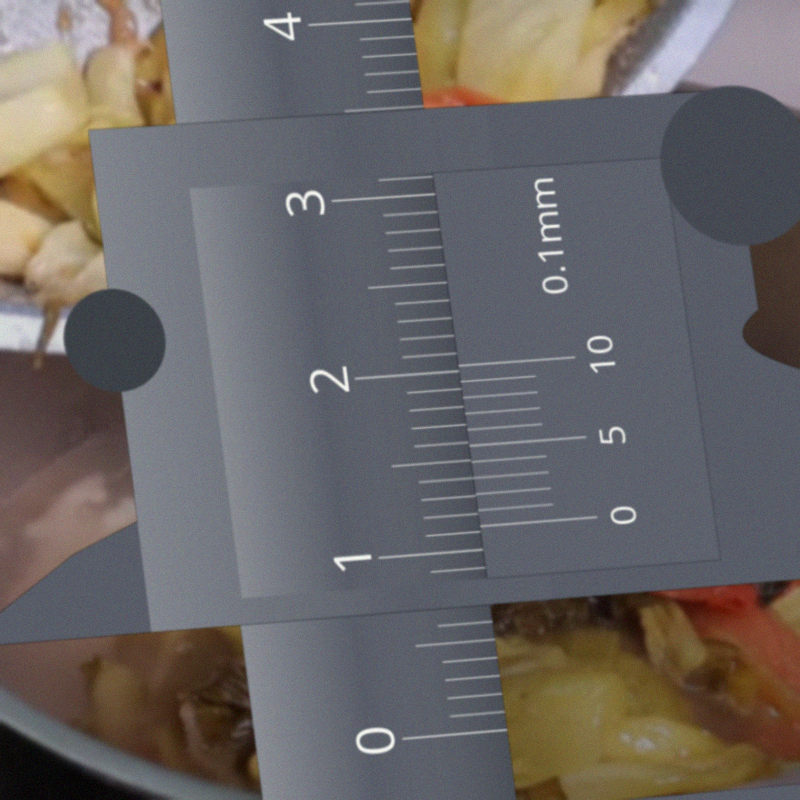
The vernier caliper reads 11.3 mm
